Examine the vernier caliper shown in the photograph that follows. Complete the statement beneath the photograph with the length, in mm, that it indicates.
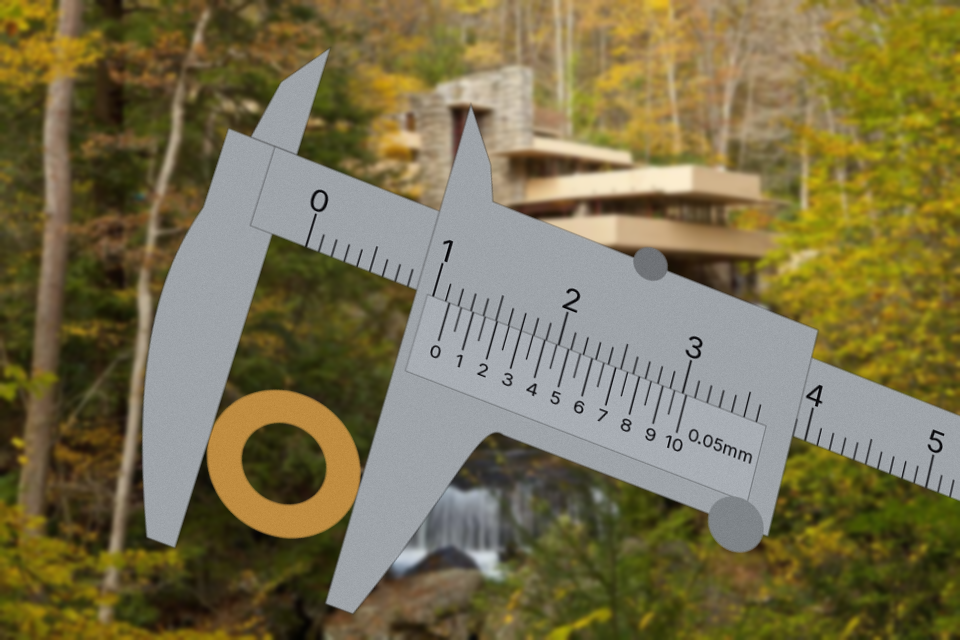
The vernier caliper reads 11.3 mm
